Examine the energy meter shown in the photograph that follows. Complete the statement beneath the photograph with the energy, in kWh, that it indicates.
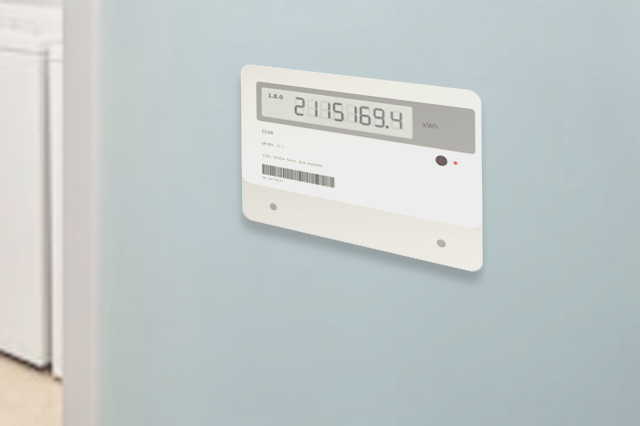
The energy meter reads 2115169.4 kWh
